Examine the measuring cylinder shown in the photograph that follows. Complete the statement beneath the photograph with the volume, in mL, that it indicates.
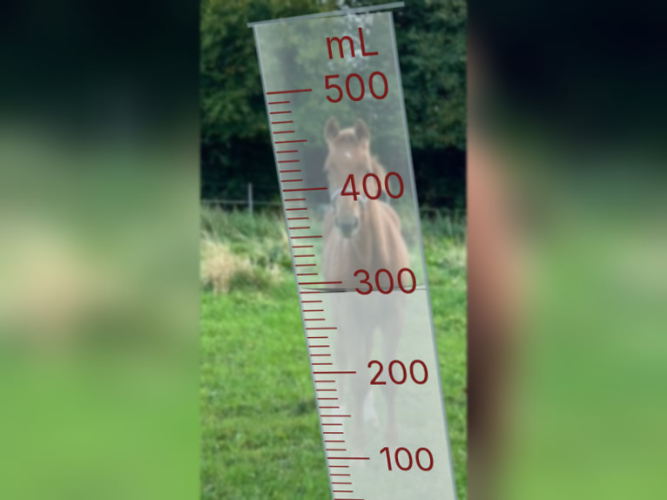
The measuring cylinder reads 290 mL
